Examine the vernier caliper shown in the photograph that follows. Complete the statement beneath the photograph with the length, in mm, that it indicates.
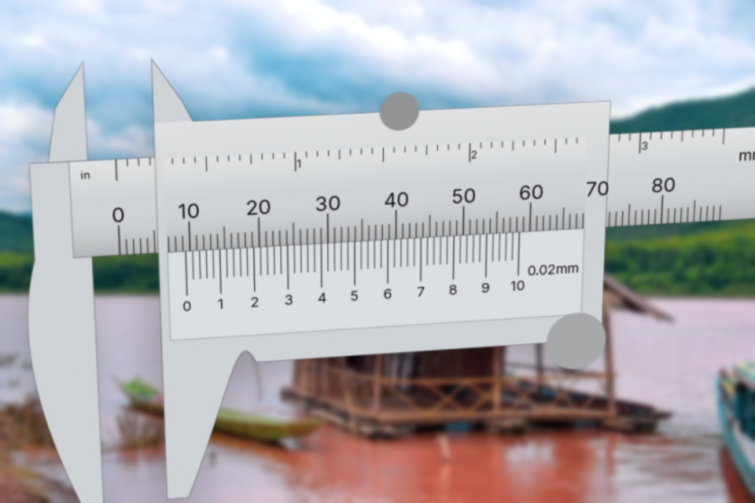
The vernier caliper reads 9.4 mm
